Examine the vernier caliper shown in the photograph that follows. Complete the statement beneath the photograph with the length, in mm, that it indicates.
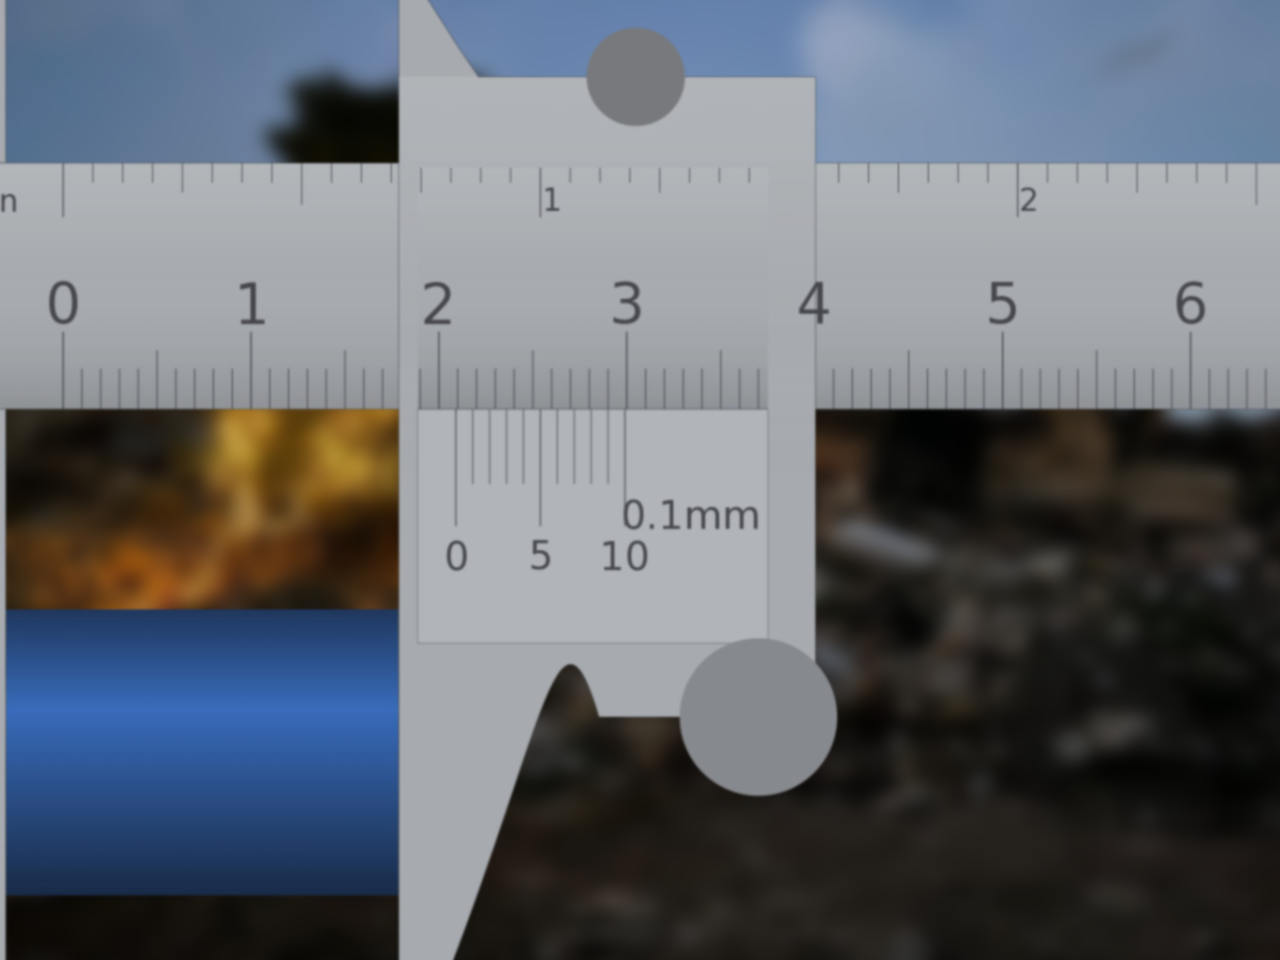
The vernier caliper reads 20.9 mm
